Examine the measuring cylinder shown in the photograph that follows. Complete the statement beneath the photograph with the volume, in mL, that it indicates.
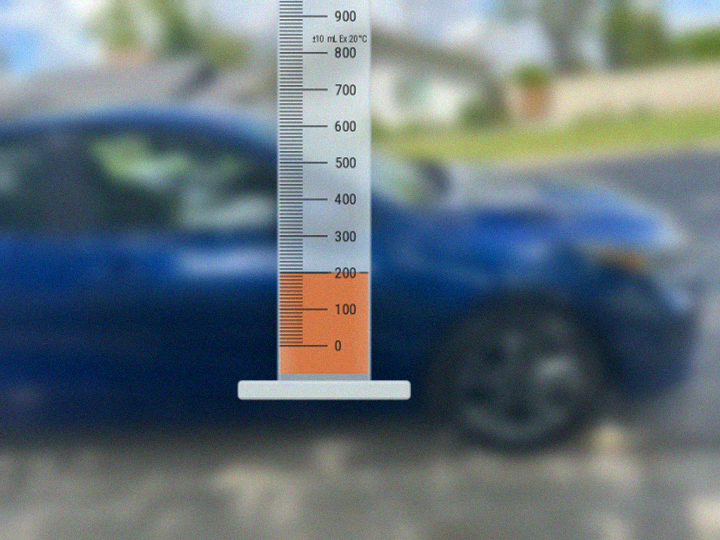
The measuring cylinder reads 200 mL
